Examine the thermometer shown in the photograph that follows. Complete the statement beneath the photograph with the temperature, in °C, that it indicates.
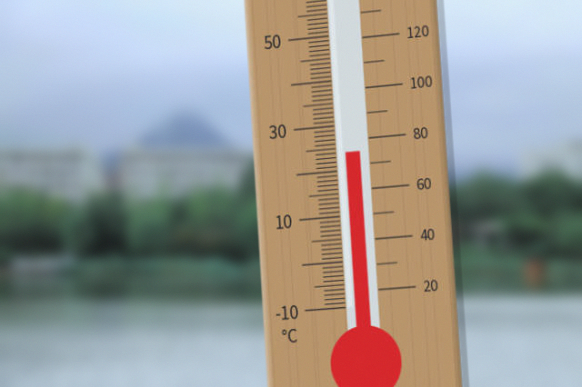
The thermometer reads 24 °C
